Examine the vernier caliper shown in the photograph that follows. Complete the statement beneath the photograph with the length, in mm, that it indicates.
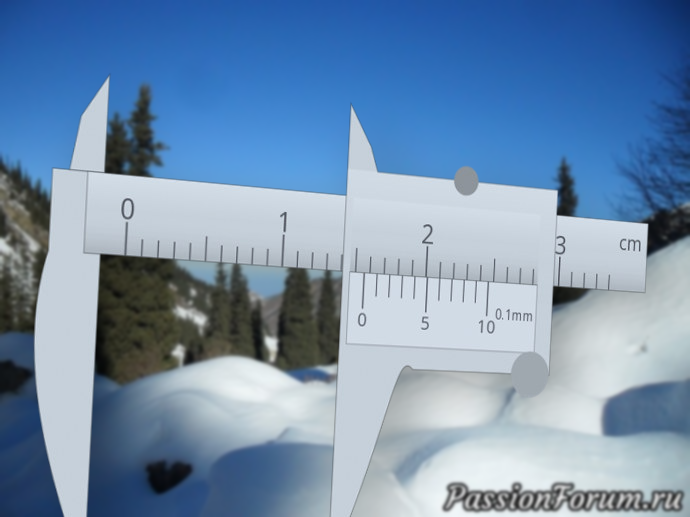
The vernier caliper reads 15.6 mm
